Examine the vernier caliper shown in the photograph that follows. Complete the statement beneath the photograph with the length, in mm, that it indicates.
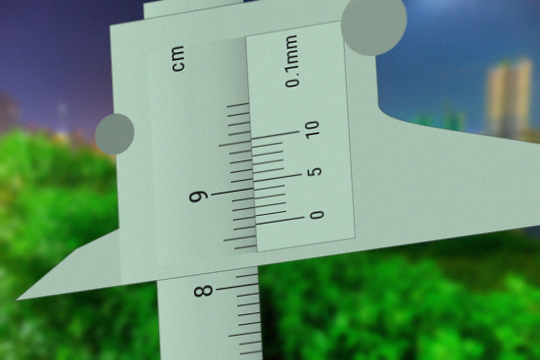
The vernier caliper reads 86.2 mm
